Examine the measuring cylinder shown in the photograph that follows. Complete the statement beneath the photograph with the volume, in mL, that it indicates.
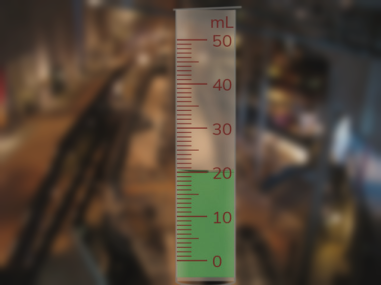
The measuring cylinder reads 20 mL
